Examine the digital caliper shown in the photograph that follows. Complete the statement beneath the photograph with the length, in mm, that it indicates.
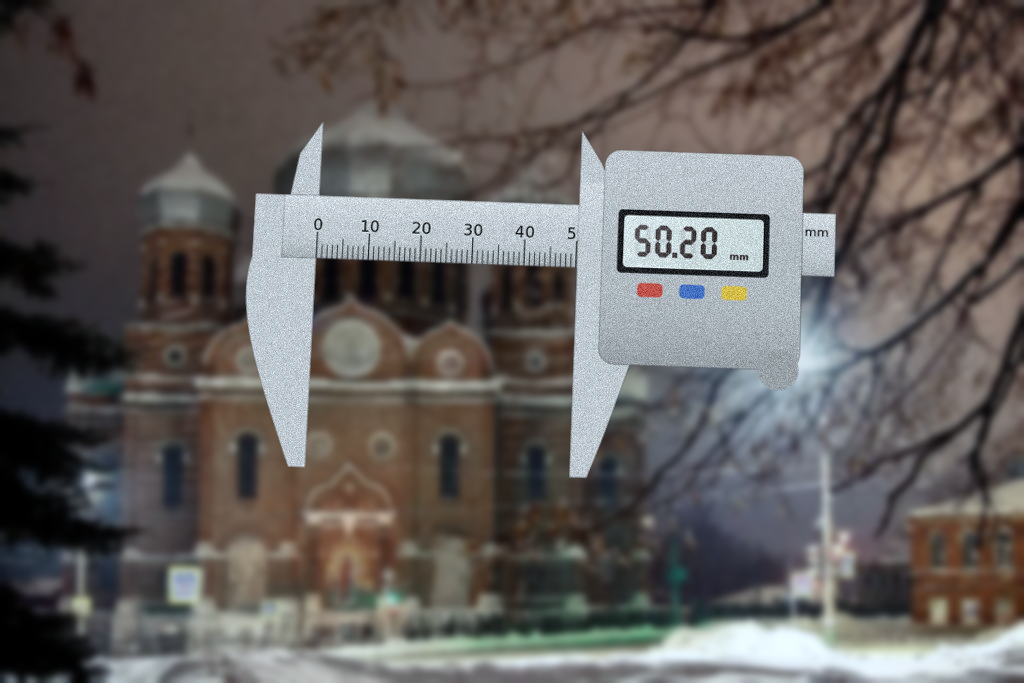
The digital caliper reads 50.20 mm
